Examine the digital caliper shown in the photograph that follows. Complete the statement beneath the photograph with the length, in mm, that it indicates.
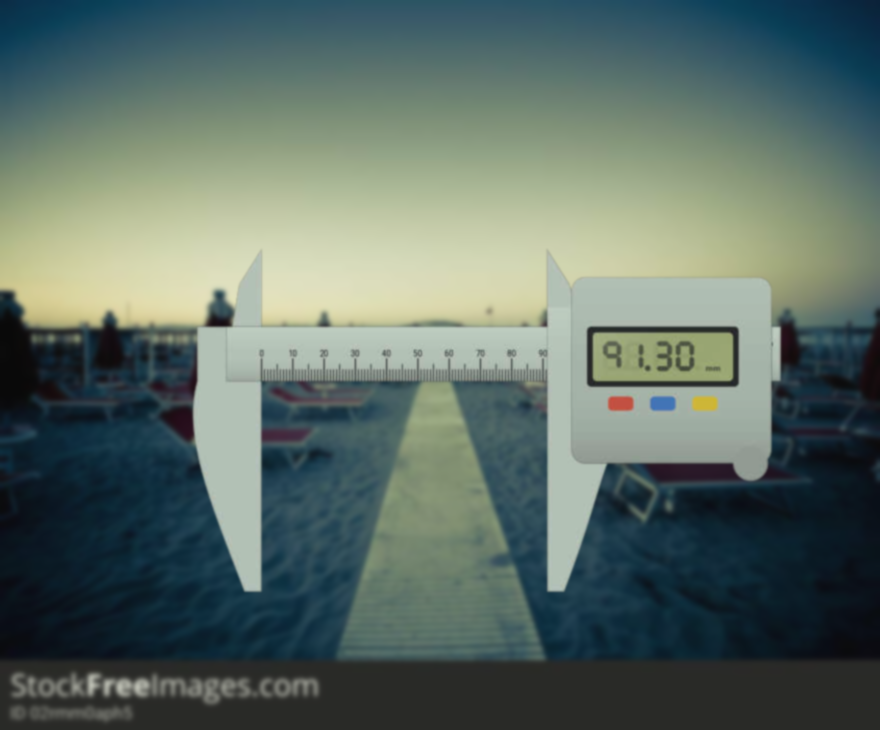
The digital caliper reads 91.30 mm
